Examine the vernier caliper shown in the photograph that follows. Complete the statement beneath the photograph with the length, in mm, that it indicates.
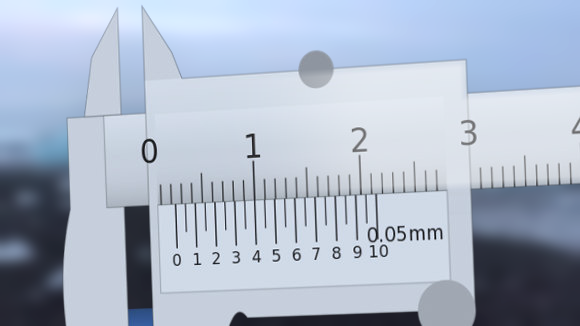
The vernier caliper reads 2.4 mm
